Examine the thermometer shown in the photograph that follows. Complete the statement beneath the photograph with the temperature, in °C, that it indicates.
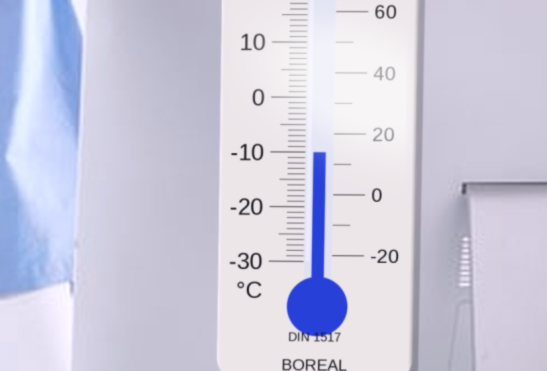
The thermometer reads -10 °C
